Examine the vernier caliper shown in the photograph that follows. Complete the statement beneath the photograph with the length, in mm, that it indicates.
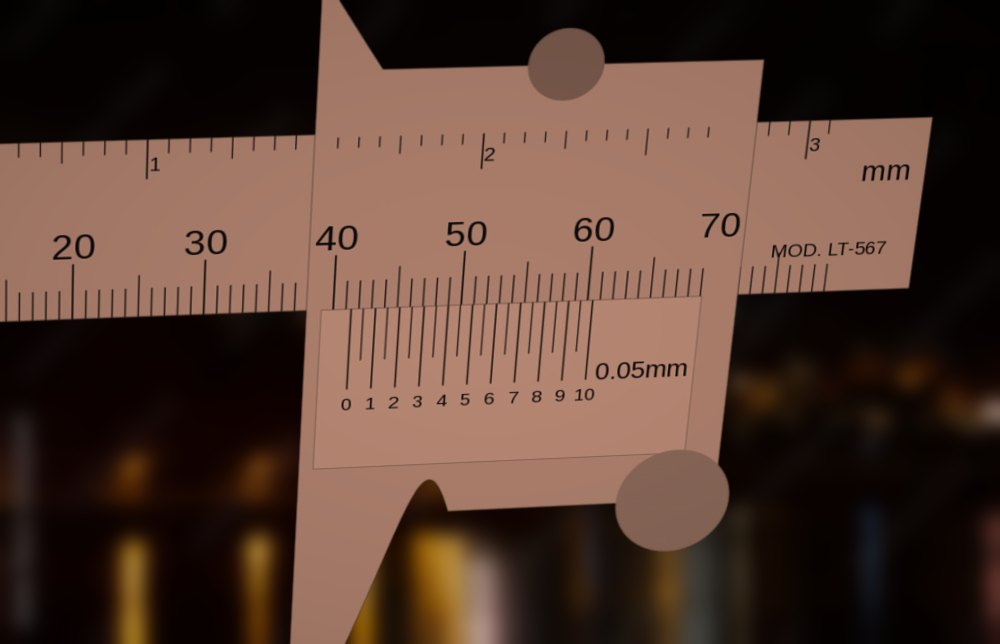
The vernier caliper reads 41.4 mm
